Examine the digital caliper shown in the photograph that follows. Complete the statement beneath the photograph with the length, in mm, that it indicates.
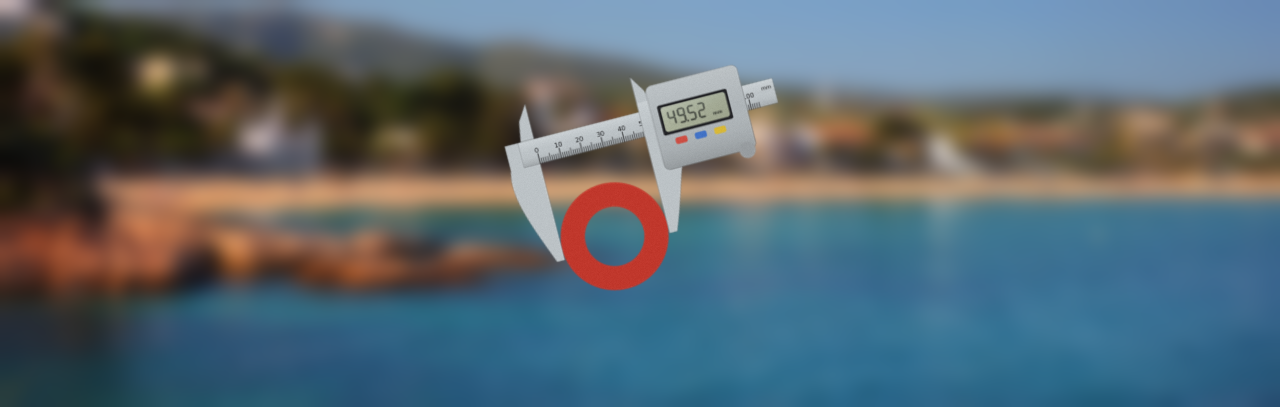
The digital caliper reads 49.52 mm
